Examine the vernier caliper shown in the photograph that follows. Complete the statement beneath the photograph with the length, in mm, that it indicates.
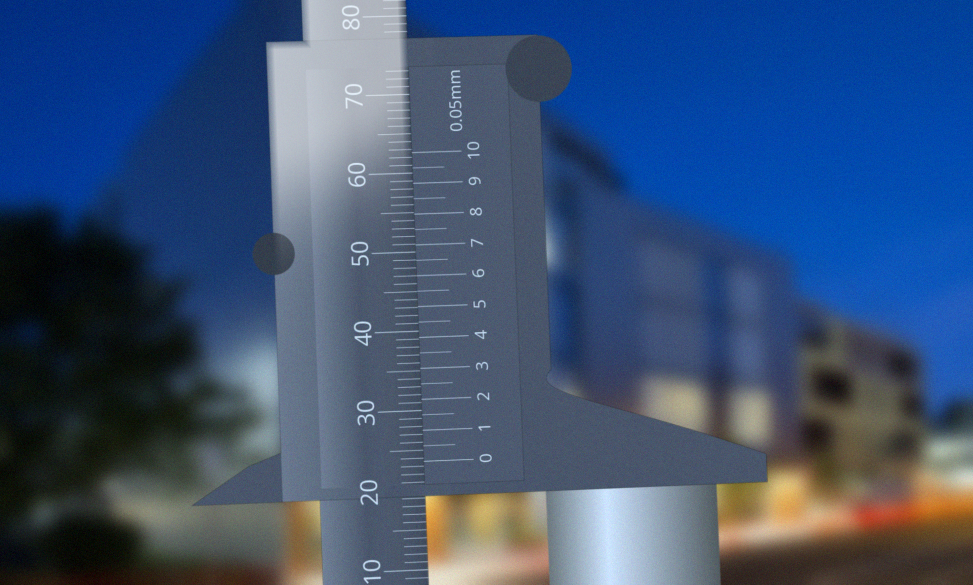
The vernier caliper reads 23.6 mm
